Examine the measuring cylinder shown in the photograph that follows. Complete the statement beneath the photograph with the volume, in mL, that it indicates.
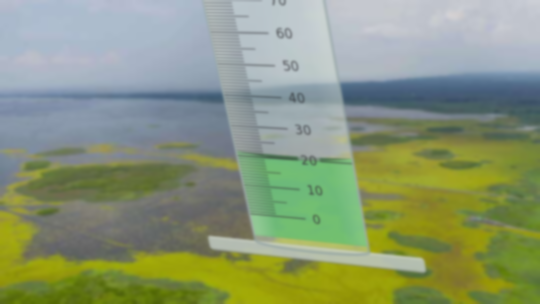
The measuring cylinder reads 20 mL
